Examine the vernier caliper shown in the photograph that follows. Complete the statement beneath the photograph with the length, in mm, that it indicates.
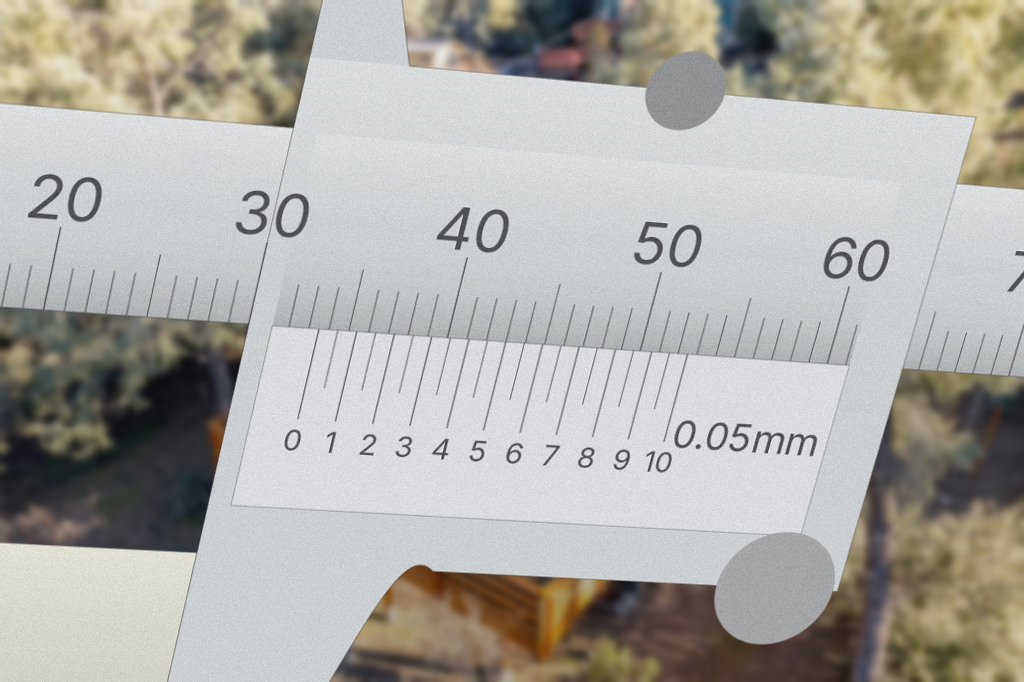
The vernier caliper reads 33.5 mm
